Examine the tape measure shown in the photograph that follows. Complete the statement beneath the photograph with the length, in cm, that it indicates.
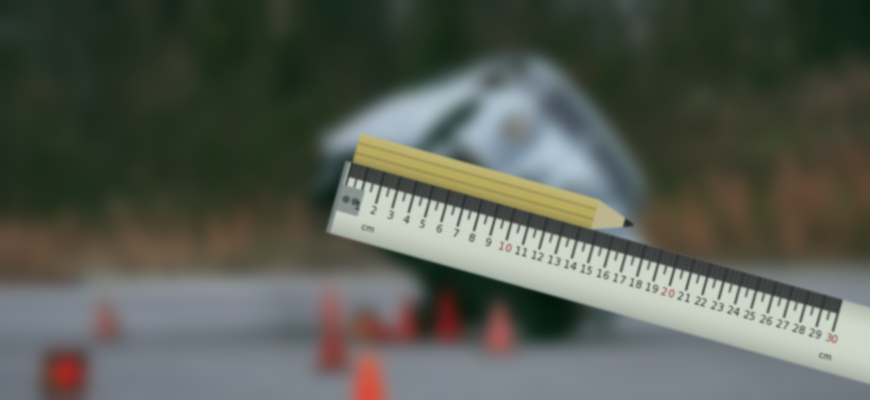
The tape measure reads 17 cm
